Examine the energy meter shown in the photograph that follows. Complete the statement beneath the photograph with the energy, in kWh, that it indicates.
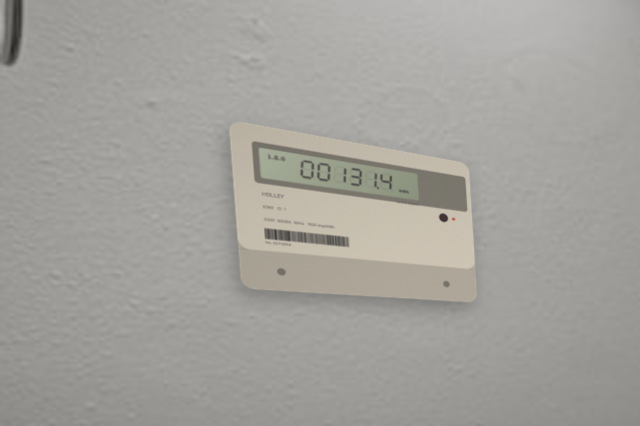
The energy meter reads 131.4 kWh
